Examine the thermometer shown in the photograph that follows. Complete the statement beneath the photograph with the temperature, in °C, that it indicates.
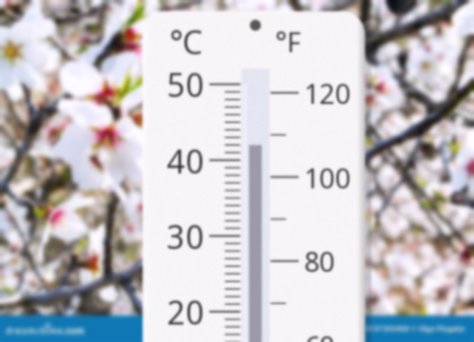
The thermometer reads 42 °C
